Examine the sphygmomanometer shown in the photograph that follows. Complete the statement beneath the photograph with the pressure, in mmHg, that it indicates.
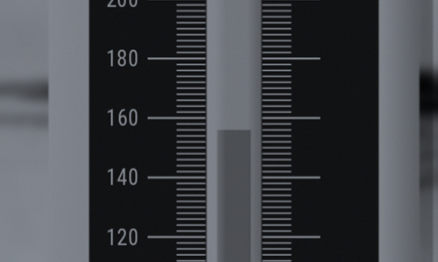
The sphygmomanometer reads 156 mmHg
